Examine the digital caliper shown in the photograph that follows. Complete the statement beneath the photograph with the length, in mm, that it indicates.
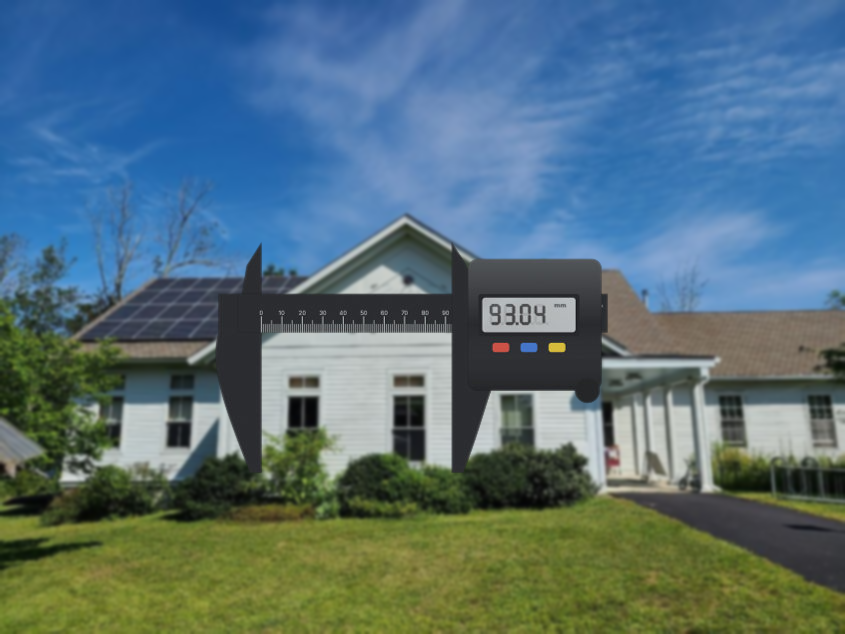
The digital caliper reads 93.04 mm
